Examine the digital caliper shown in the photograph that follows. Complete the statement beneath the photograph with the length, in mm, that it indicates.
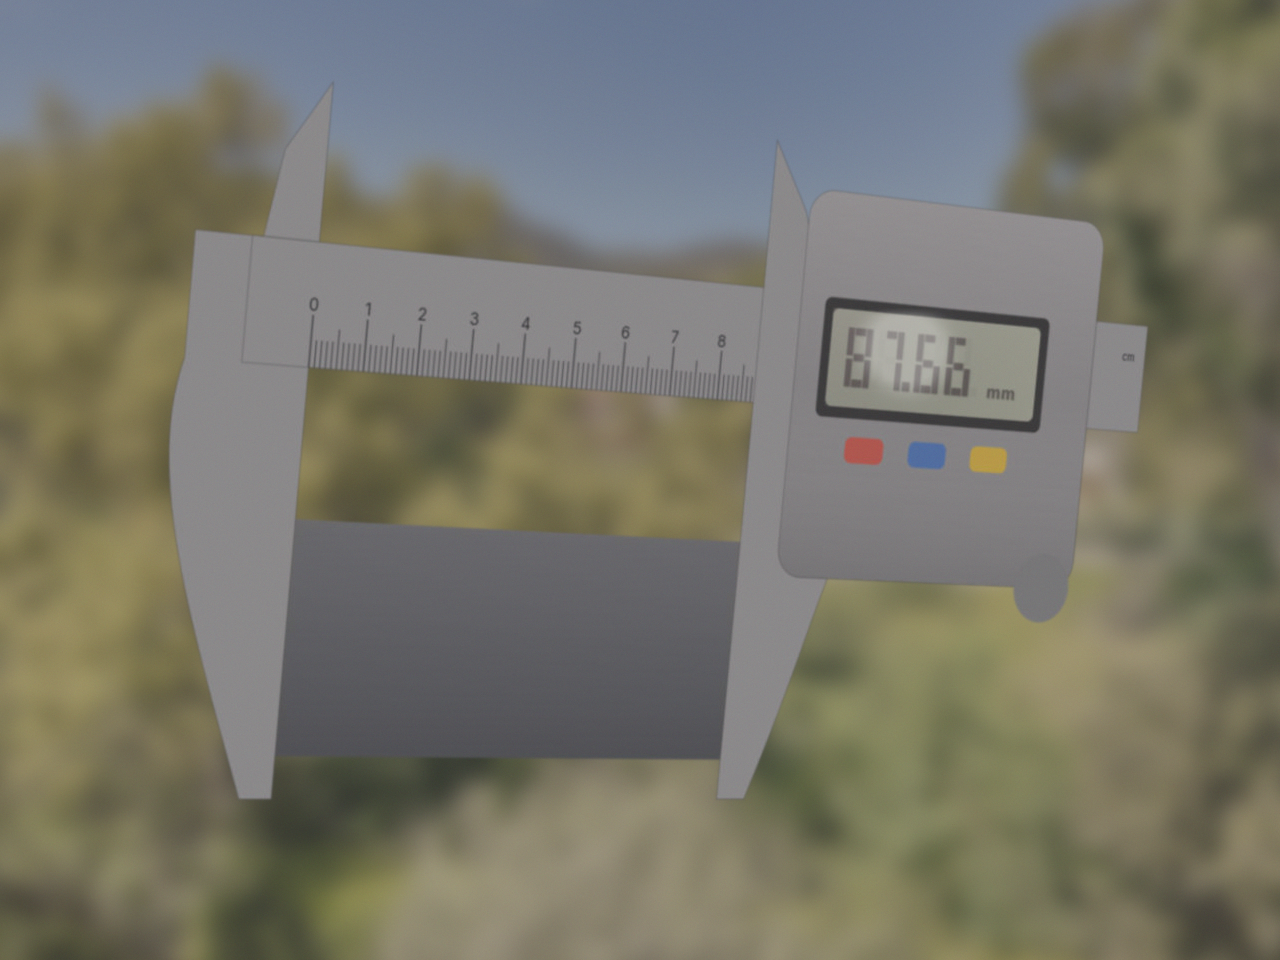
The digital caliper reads 87.66 mm
